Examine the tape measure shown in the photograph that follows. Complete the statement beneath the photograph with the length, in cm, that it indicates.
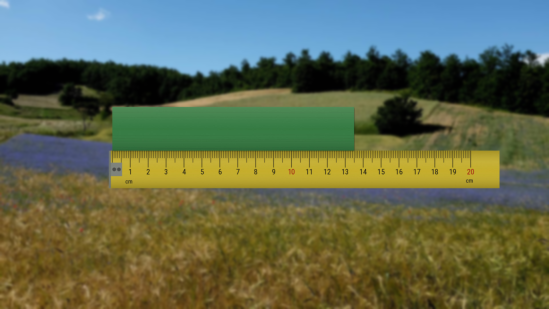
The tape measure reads 13.5 cm
